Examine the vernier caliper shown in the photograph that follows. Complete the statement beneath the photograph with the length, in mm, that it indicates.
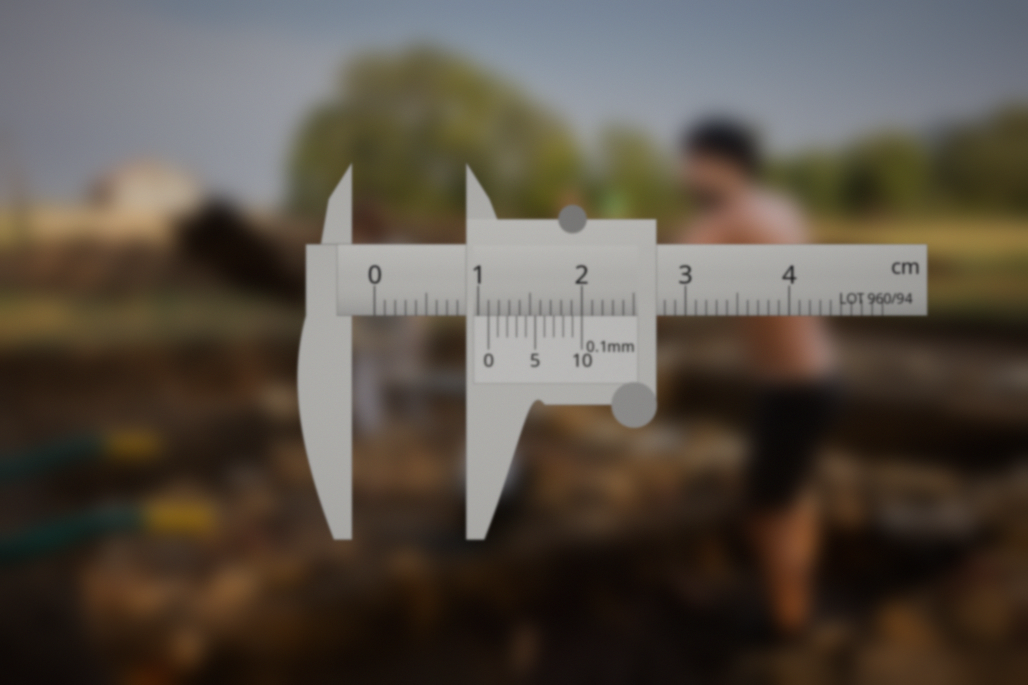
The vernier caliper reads 11.0 mm
